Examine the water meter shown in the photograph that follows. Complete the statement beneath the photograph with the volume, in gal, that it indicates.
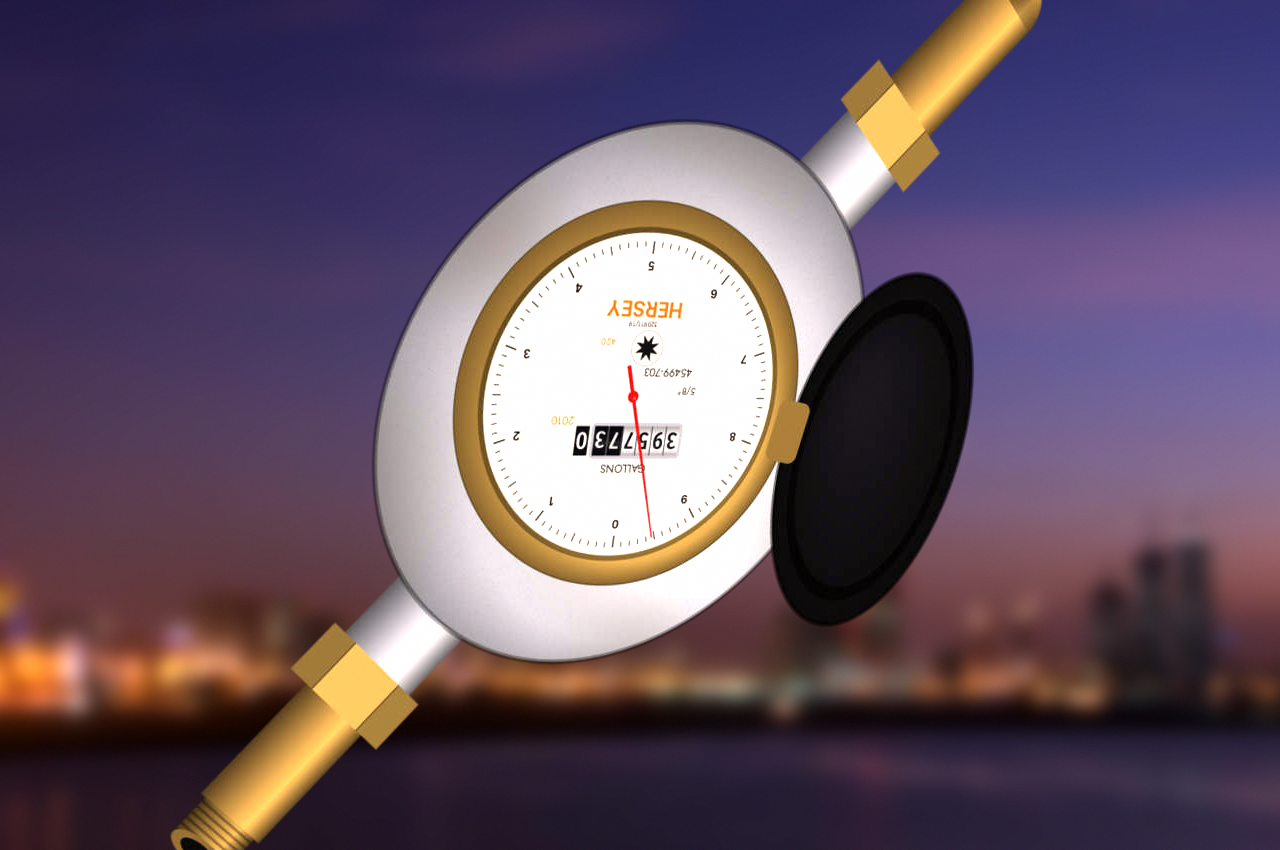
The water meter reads 3957729.5 gal
